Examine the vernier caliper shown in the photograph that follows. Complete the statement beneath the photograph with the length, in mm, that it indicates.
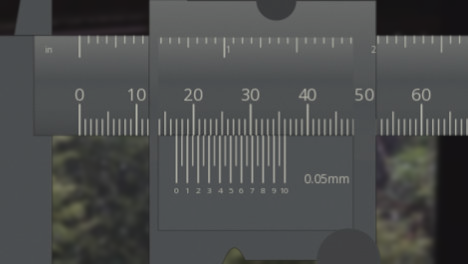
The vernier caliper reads 17.0 mm
